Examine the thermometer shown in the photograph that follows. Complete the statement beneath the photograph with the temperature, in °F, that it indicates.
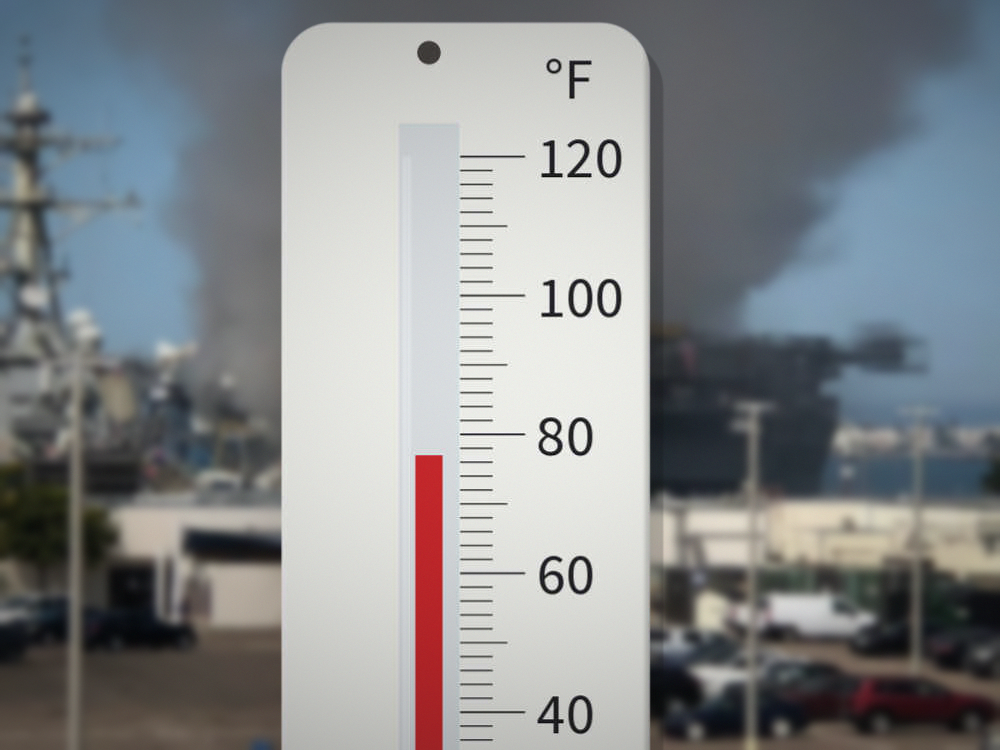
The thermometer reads 77 °F
